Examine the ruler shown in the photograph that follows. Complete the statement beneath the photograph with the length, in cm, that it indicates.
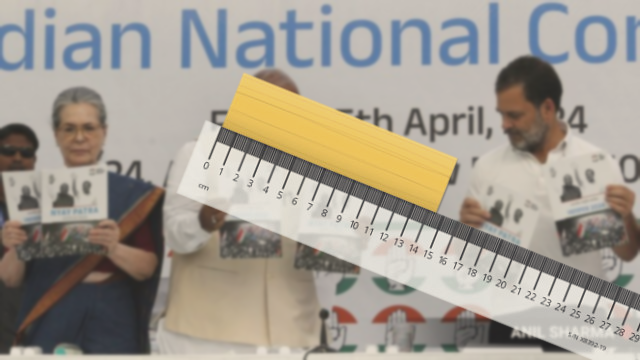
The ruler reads 14.5 cm
